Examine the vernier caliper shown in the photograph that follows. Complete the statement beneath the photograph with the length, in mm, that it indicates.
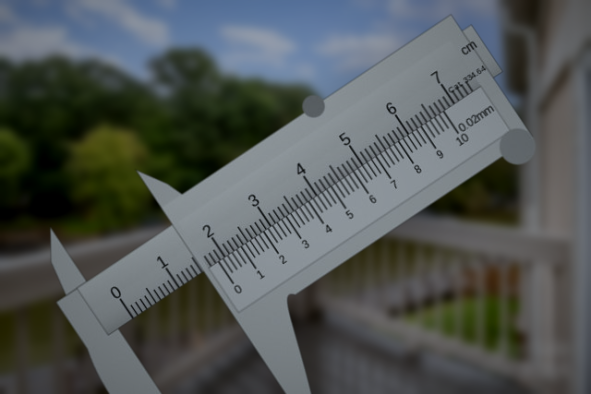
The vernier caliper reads 18.6 mm
